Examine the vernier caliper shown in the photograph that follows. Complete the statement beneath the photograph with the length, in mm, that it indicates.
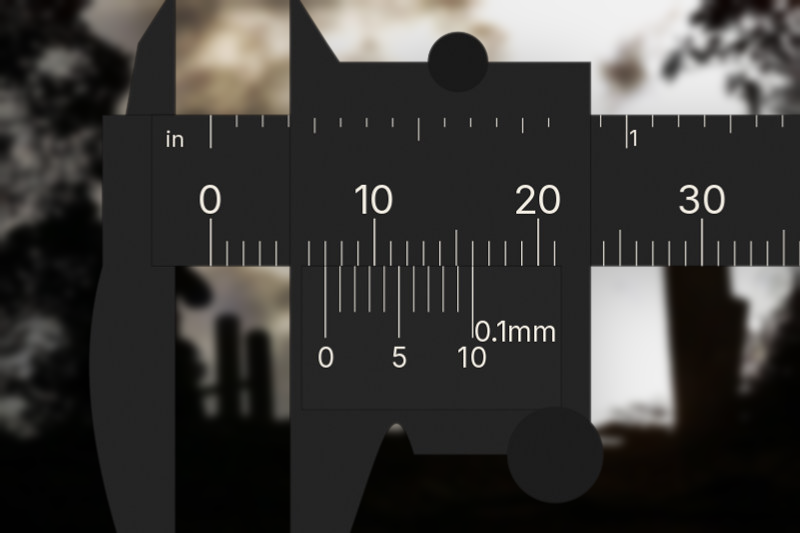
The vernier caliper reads 7.0 mm
